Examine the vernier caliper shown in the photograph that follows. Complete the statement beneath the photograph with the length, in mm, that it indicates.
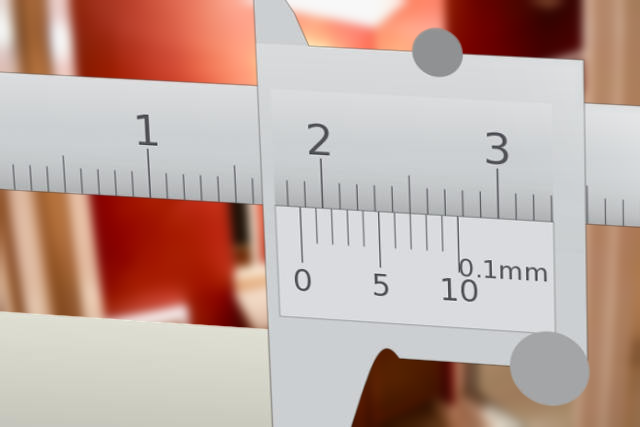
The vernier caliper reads 18.7 mm
